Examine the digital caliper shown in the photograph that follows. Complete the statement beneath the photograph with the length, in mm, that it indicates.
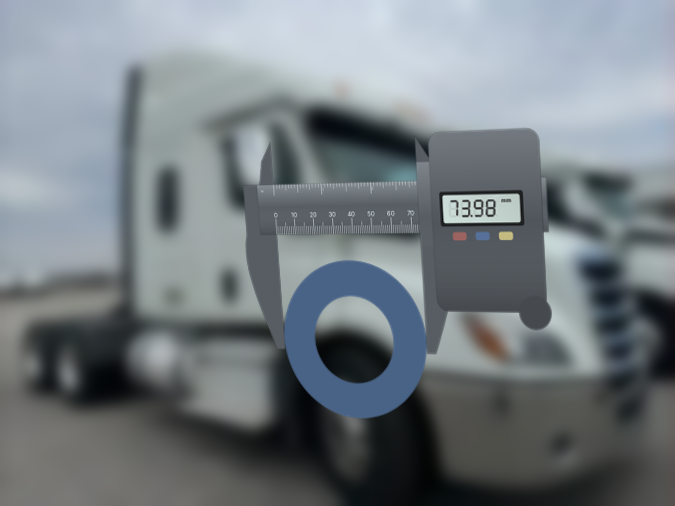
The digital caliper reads 73.98 mm
